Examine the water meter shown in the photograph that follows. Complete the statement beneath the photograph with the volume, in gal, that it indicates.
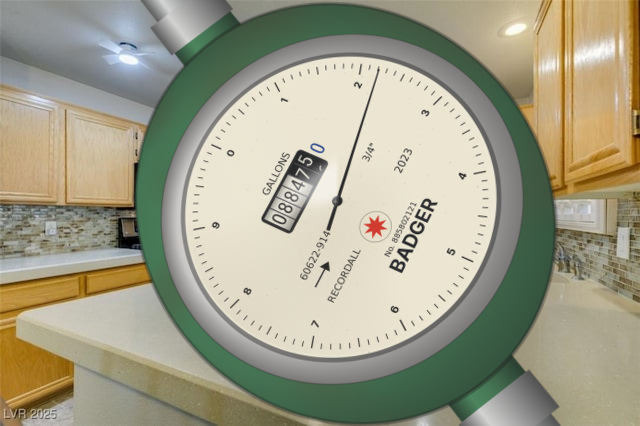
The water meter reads 884752.2 gal
